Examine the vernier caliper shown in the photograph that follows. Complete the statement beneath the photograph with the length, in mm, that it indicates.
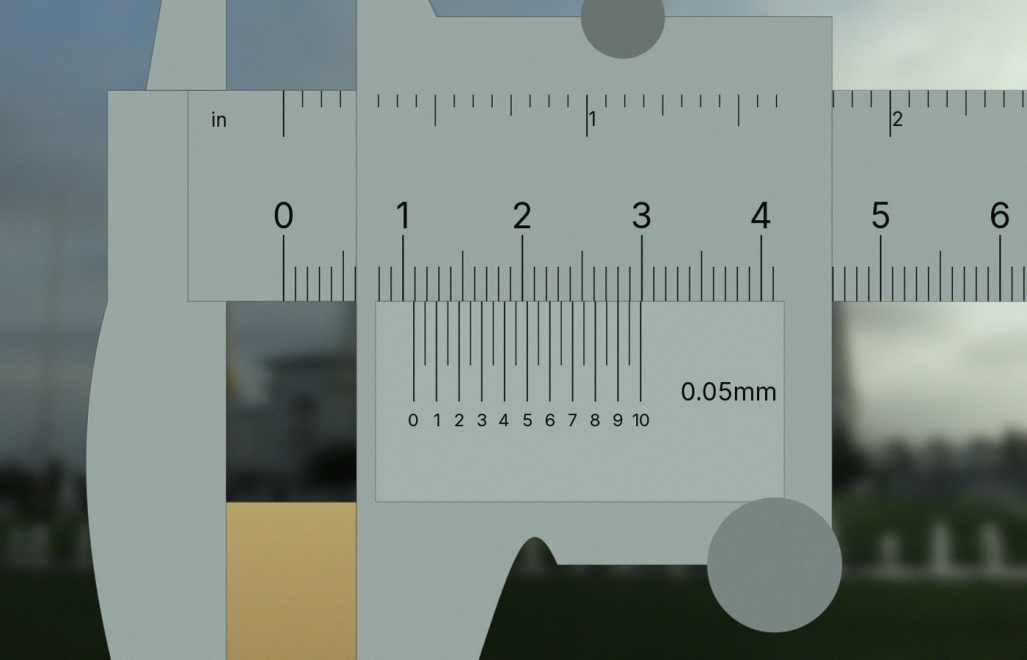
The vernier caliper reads 10.9 mm
